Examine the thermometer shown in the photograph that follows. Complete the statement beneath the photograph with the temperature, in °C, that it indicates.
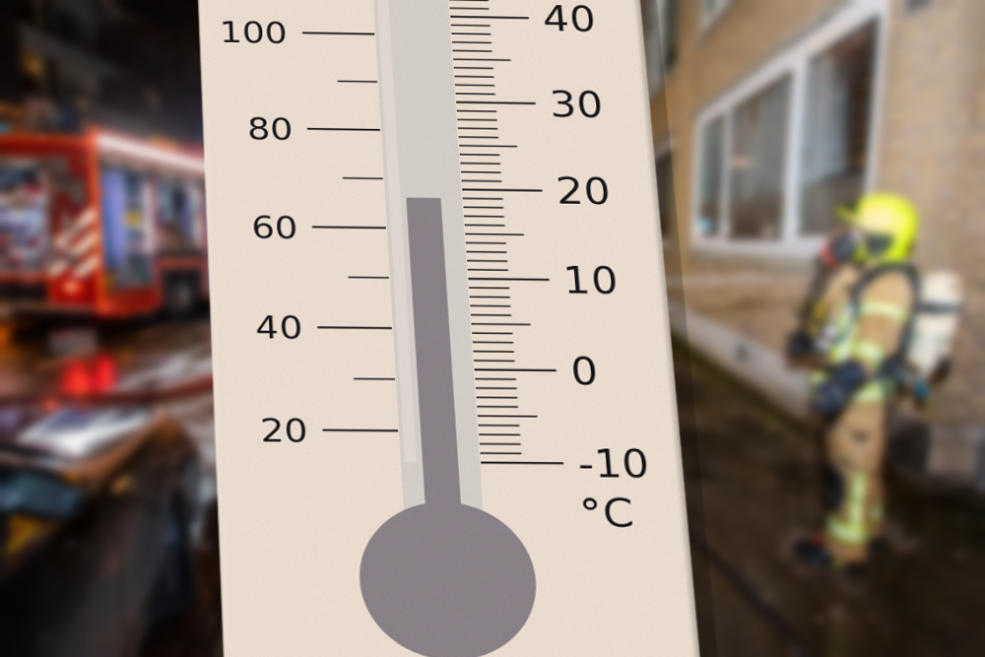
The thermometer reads 19 °C
